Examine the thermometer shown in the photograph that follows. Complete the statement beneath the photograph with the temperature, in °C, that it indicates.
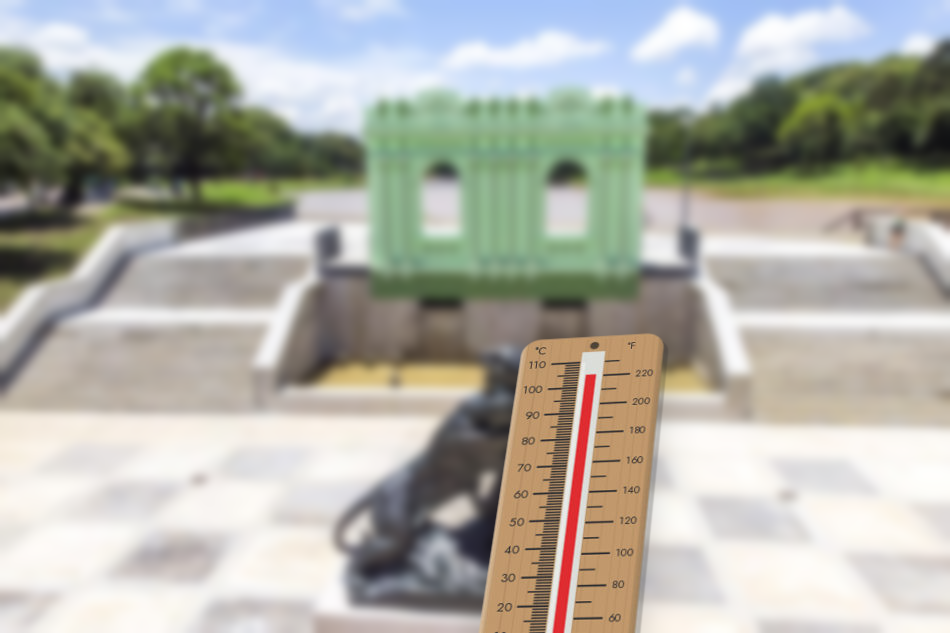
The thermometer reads 105 °C
